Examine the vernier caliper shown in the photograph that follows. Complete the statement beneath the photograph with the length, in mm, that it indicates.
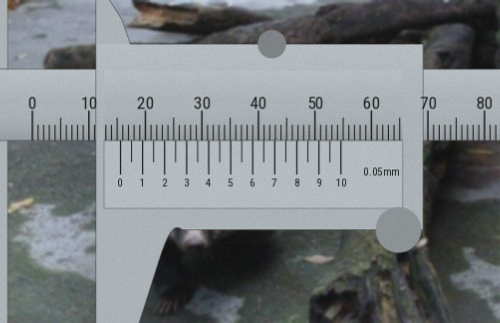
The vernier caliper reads 15.6 mm
